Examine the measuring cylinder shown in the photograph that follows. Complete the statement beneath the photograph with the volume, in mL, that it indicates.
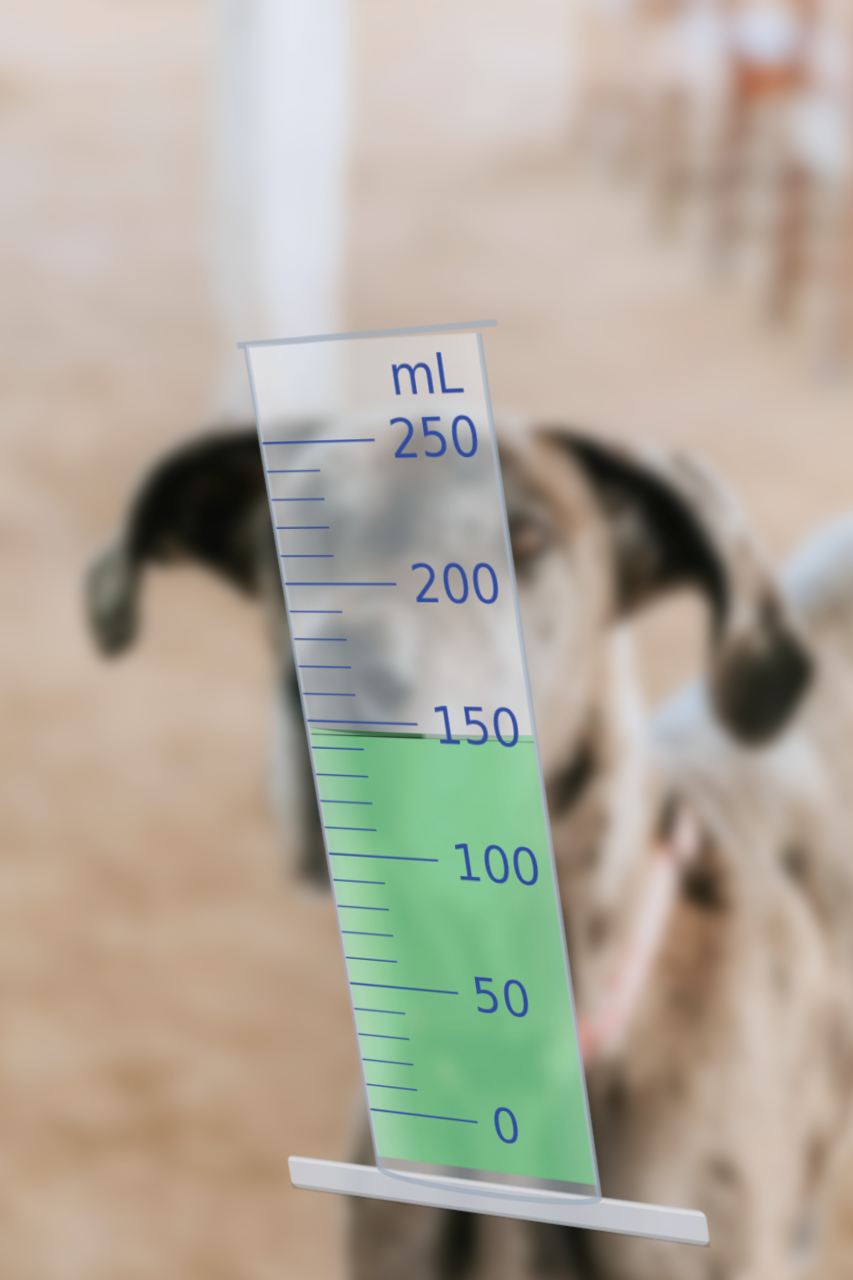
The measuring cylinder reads 145 mL
